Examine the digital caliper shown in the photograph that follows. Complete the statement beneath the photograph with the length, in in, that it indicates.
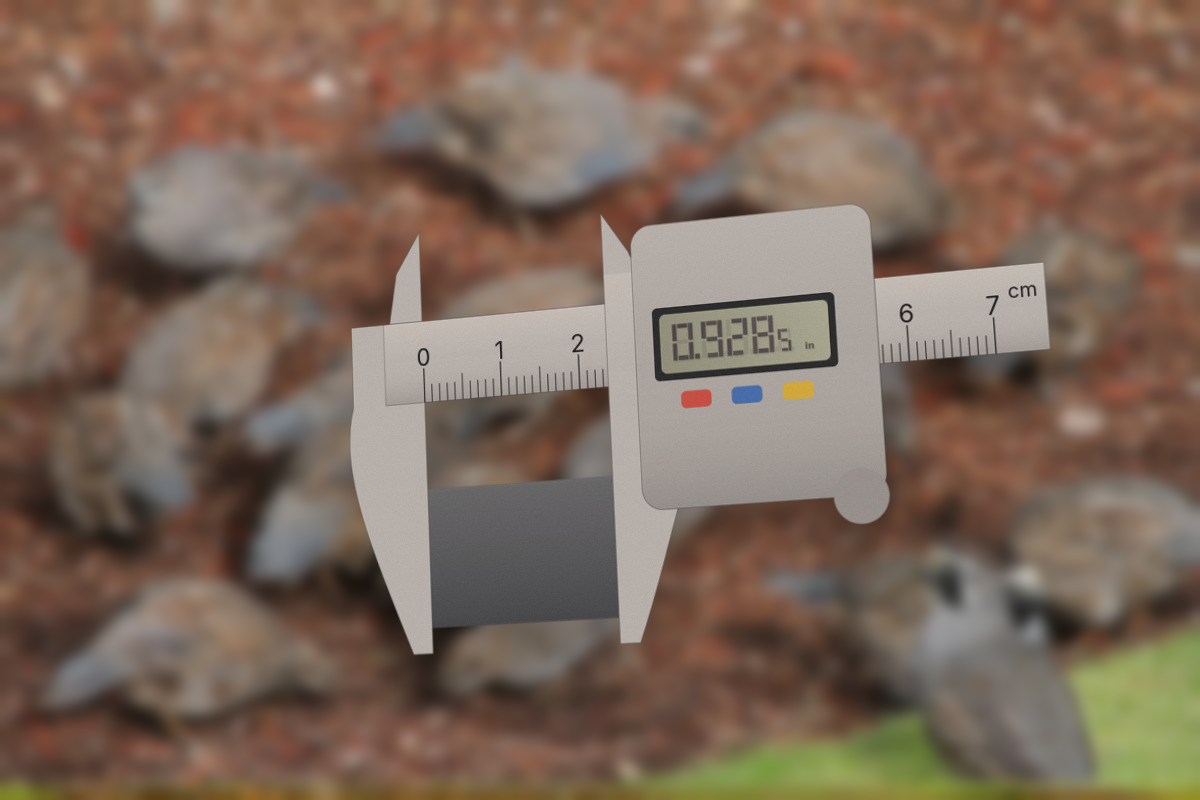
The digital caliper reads 0.9285 in
